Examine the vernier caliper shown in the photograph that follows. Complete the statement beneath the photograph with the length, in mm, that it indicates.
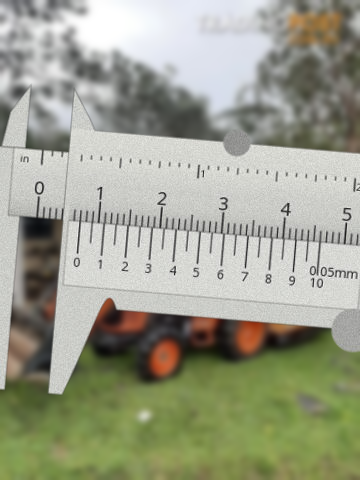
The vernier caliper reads 7.0 mm
